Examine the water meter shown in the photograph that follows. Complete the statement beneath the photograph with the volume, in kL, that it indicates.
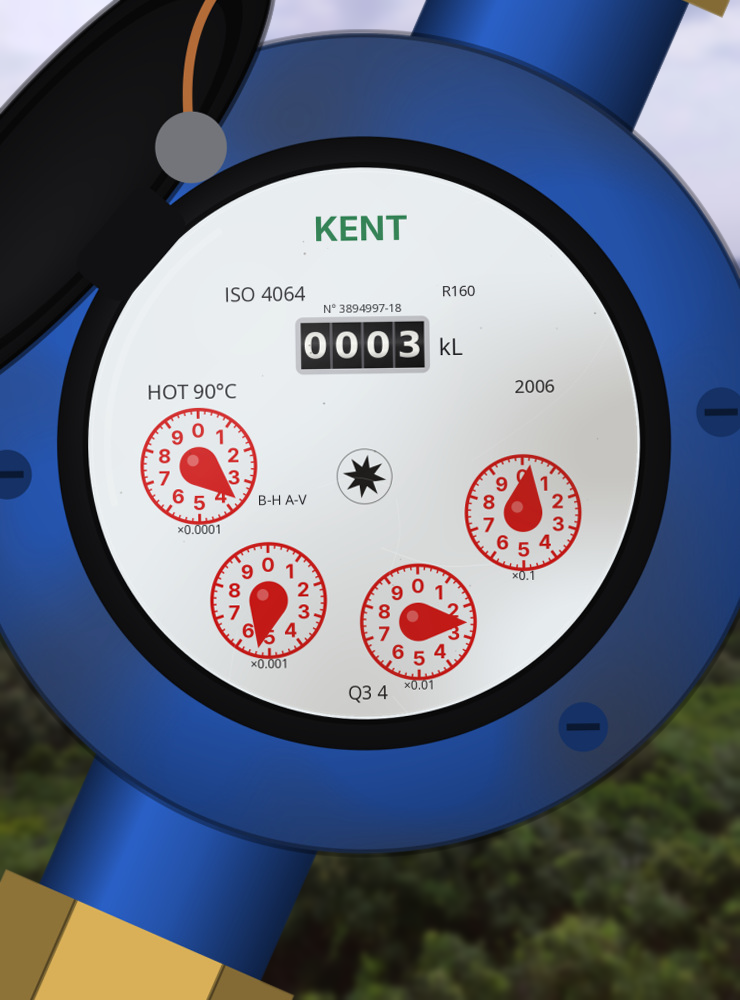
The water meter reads 3.0253 kL
